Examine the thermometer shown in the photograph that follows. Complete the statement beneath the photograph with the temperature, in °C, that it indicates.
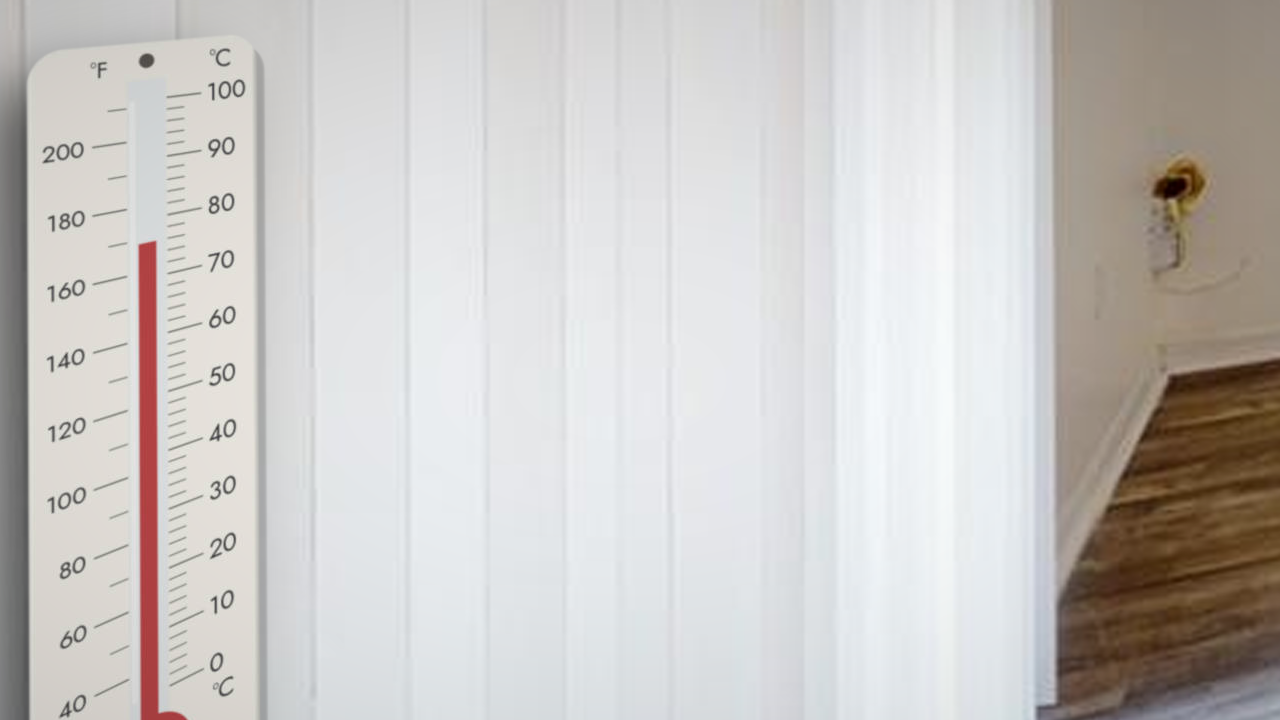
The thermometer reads 76 °C
